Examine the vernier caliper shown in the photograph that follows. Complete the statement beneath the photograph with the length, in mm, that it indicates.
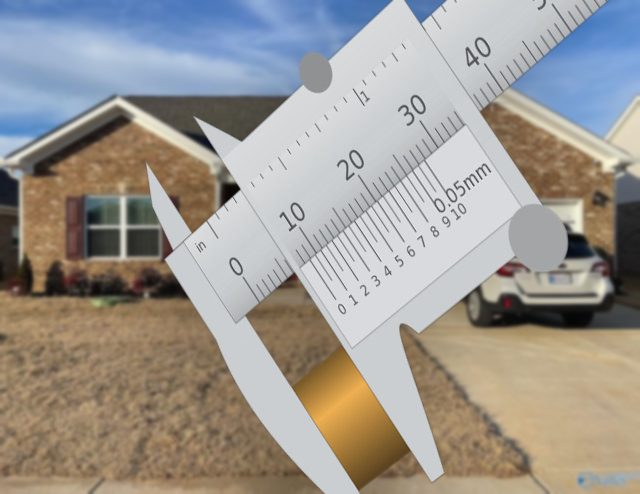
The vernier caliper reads 8.8 mm
